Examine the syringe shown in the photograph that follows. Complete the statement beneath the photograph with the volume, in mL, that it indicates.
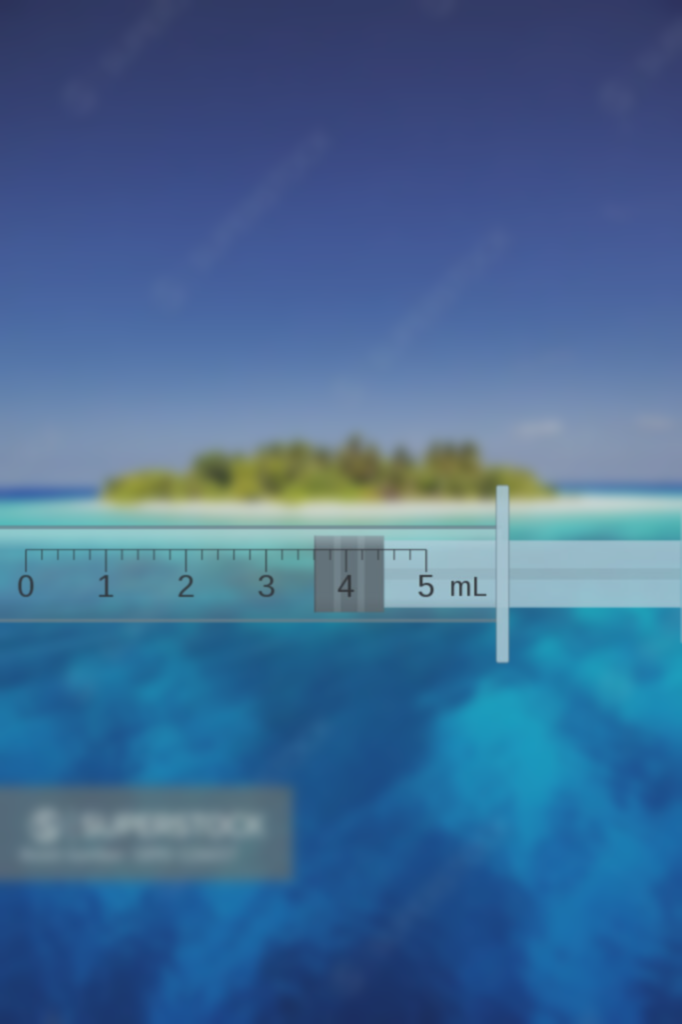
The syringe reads 3.6 mL
